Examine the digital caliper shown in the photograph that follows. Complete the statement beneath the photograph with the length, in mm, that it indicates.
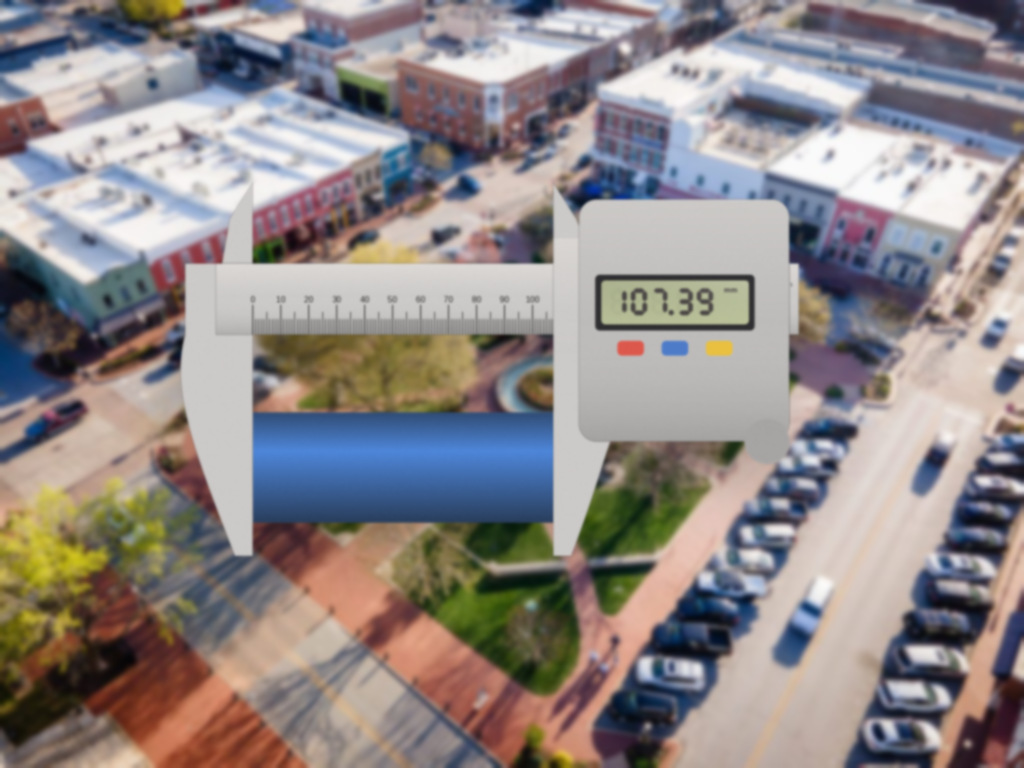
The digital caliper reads 107.39 mm
